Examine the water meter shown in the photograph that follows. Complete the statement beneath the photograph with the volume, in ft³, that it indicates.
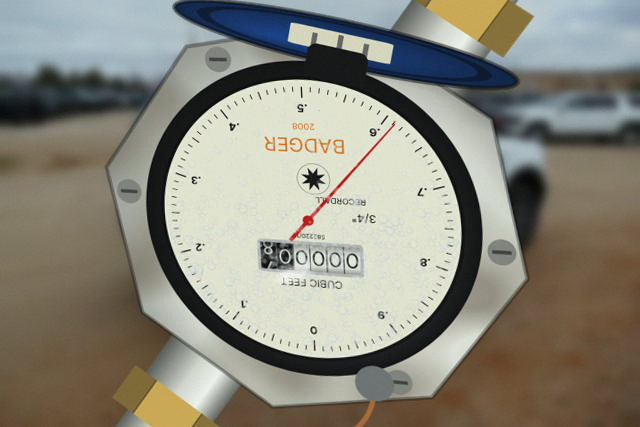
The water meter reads 7.61 ft³
